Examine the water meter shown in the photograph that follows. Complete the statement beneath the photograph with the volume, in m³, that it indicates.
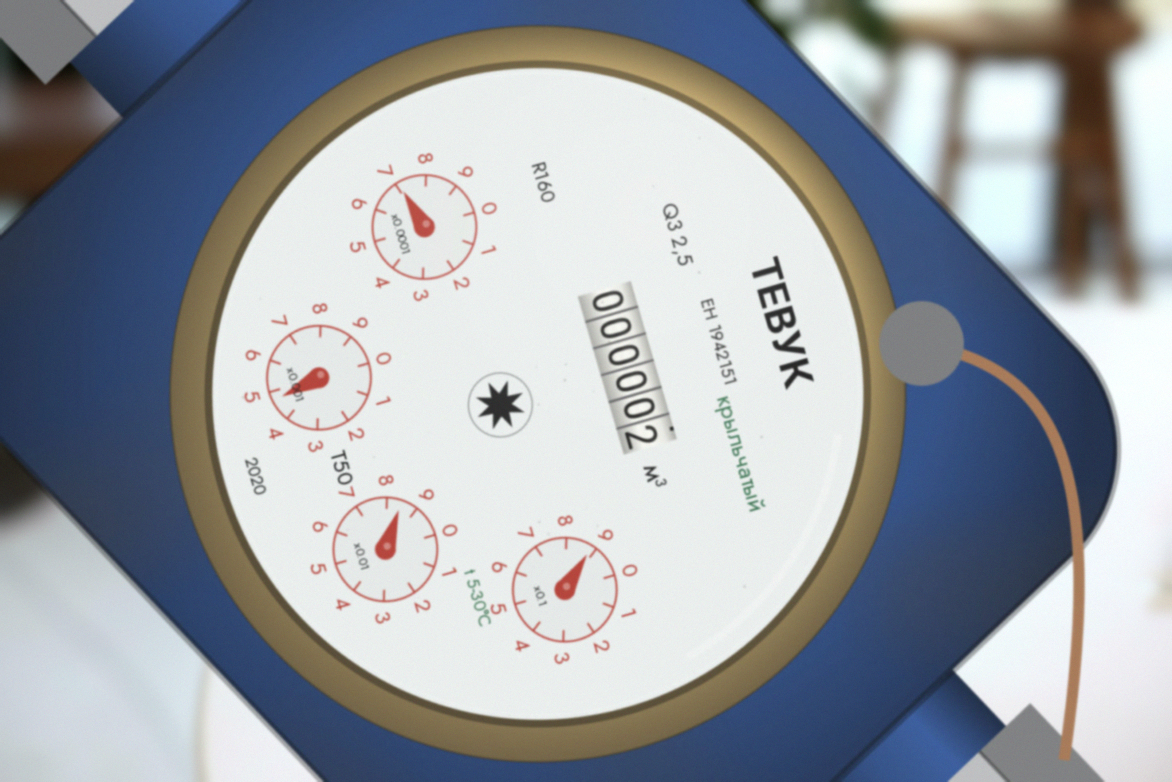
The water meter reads 1.8847 m³
